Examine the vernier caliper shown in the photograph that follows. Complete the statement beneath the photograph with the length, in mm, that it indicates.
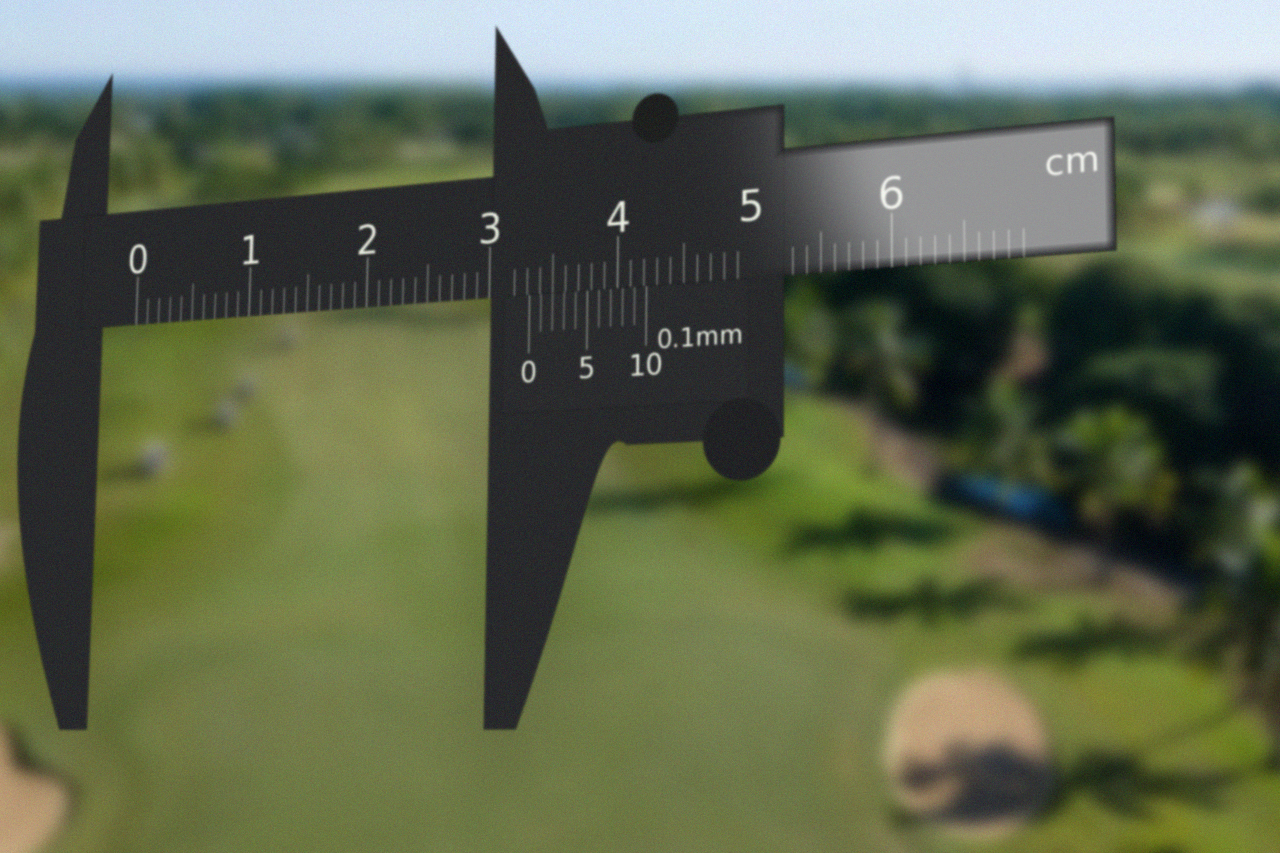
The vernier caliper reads 33.2 mm
